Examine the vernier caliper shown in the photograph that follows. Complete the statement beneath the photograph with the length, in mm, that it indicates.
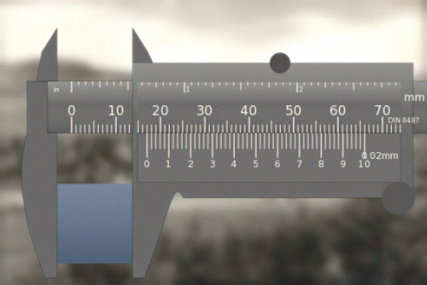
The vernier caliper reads 17.0 mm
